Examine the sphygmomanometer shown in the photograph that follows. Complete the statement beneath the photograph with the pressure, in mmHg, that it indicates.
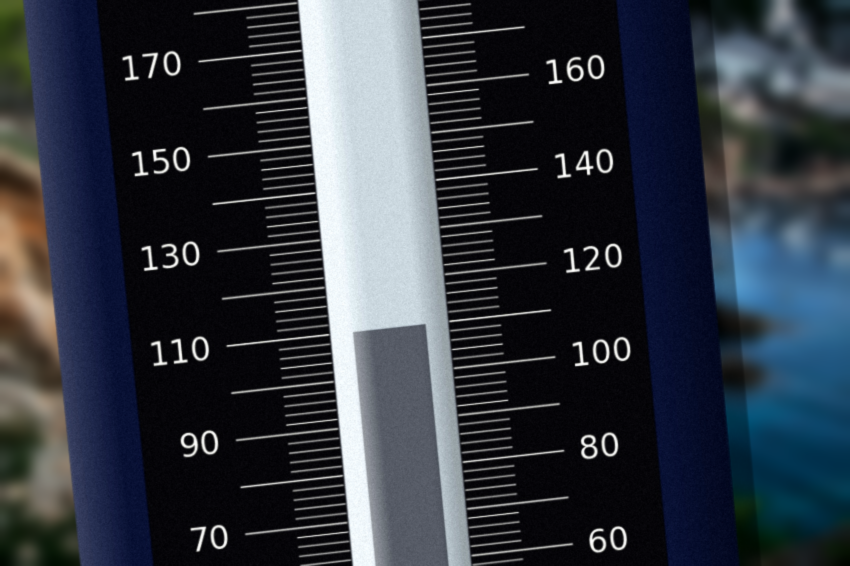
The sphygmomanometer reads 110 mmHg
